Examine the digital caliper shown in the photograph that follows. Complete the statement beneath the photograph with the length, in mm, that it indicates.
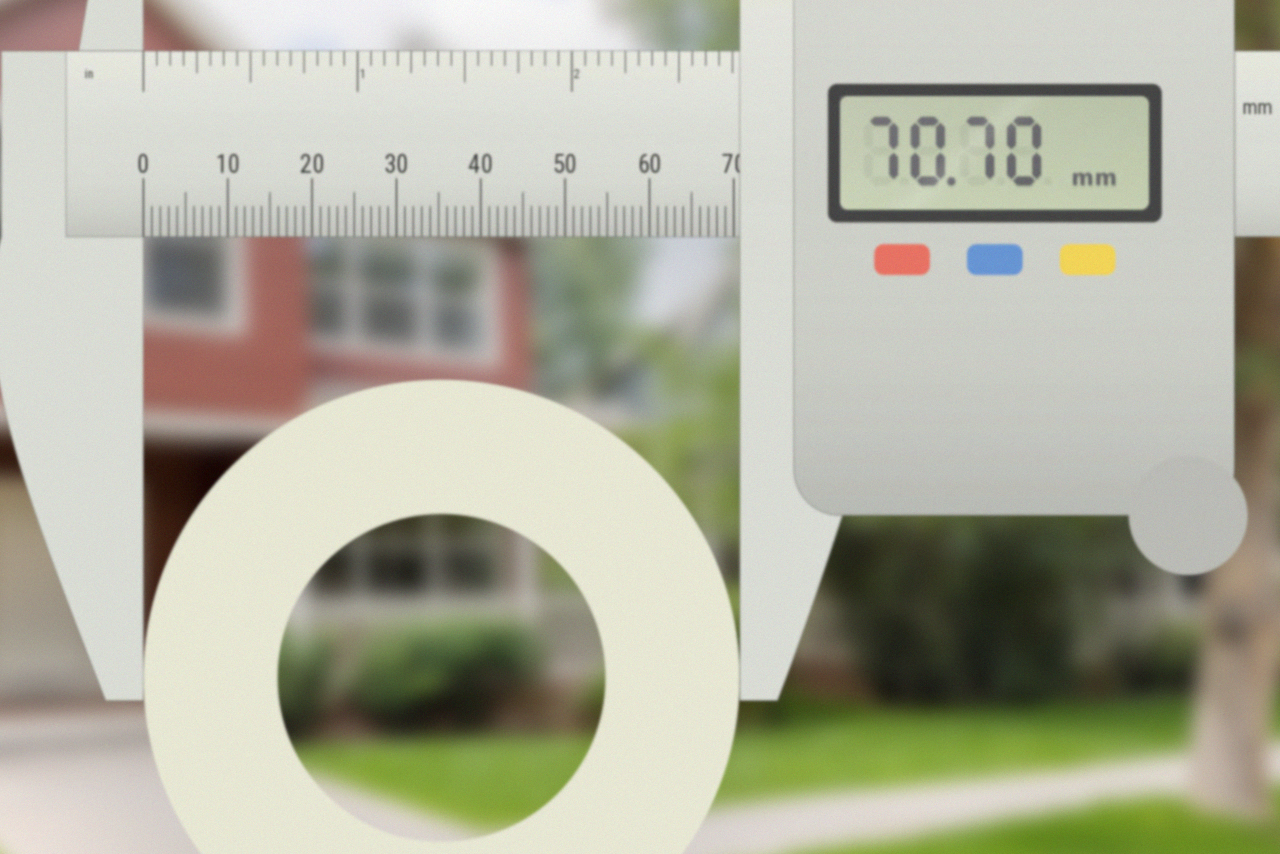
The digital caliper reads 70.70 mm
